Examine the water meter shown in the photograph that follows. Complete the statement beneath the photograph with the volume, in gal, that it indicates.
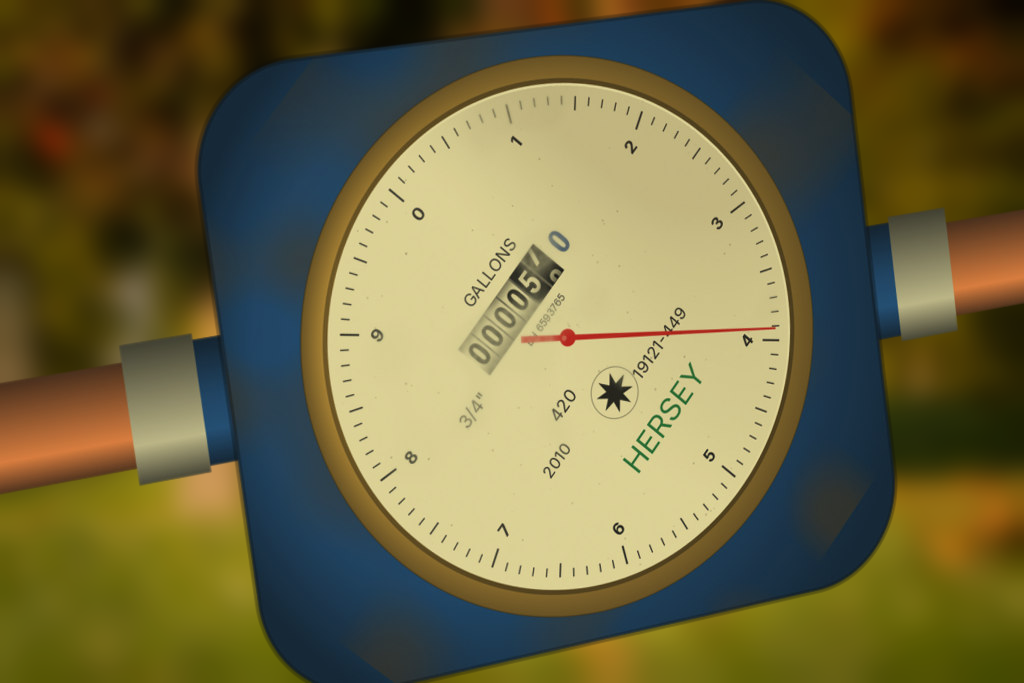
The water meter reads 573.9 gal
